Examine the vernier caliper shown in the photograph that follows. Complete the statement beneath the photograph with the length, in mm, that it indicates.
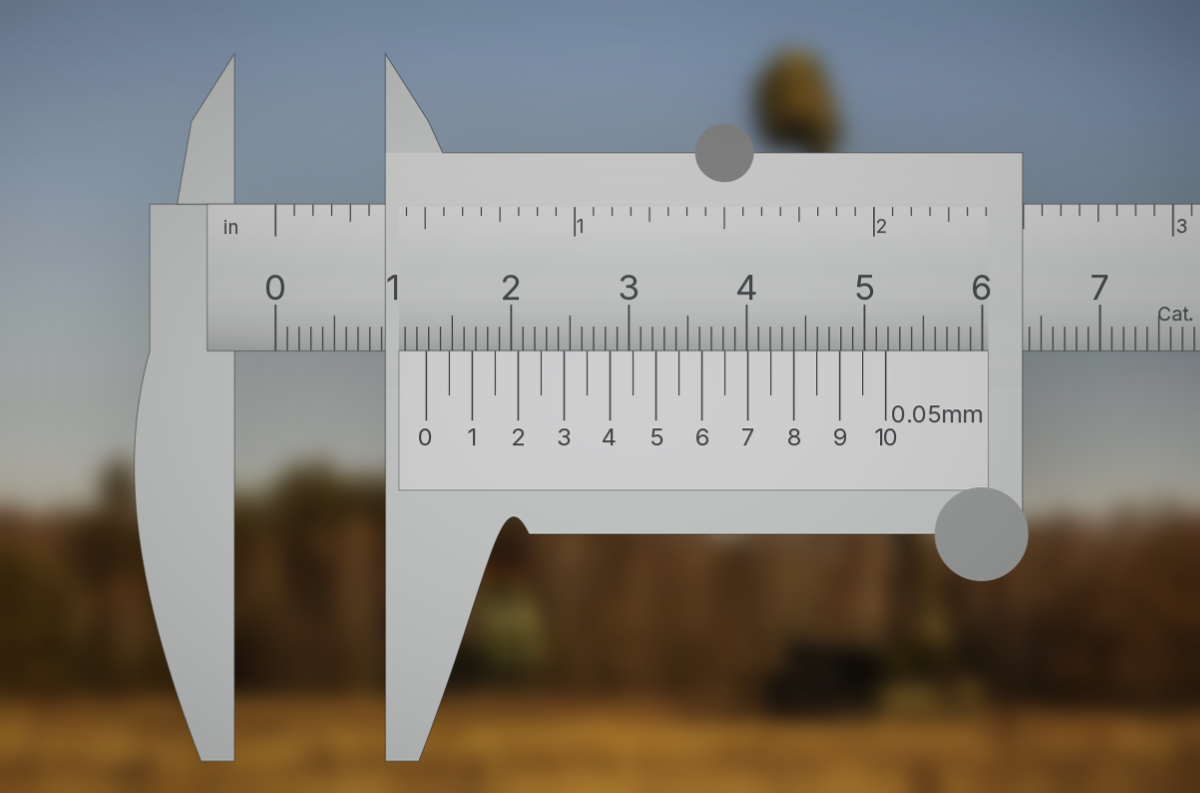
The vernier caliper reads 12.8 mm
